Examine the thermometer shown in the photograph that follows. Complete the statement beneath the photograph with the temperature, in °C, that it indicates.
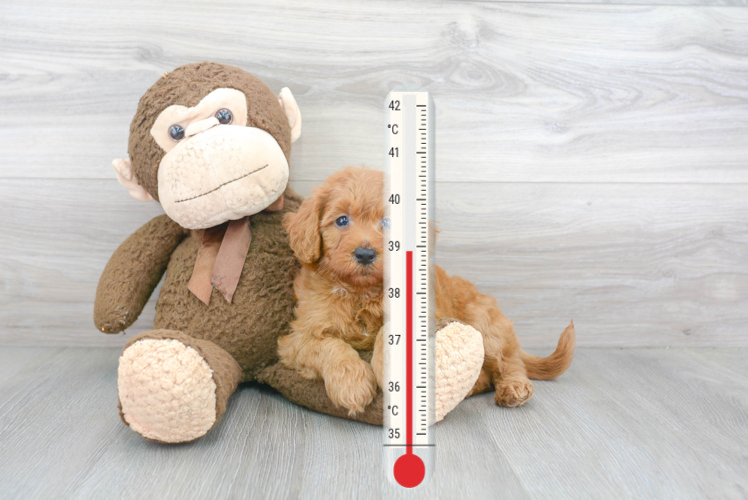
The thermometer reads 38.9 °C
